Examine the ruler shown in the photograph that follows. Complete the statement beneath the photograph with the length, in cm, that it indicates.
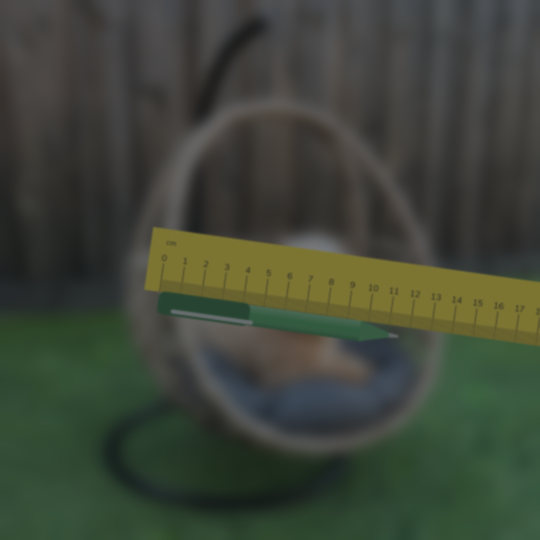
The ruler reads 11.5 cm
